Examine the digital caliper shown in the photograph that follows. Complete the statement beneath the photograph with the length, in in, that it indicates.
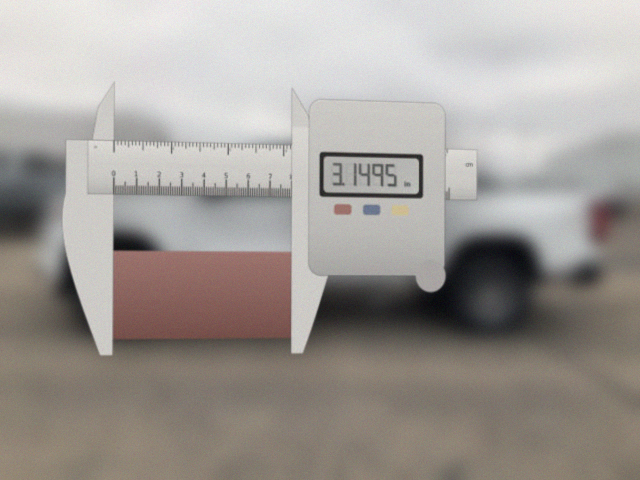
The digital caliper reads 3.1495 in
